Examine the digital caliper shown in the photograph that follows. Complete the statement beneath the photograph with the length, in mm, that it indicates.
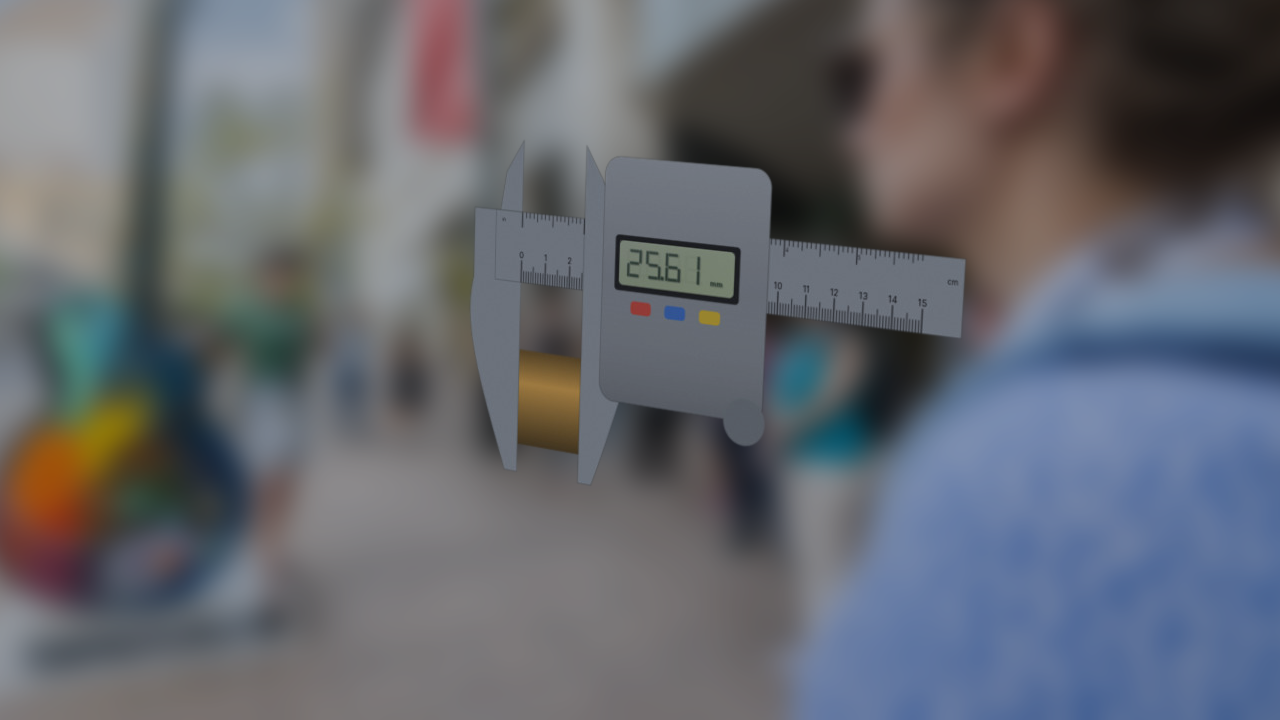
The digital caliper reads 25.61 mm
